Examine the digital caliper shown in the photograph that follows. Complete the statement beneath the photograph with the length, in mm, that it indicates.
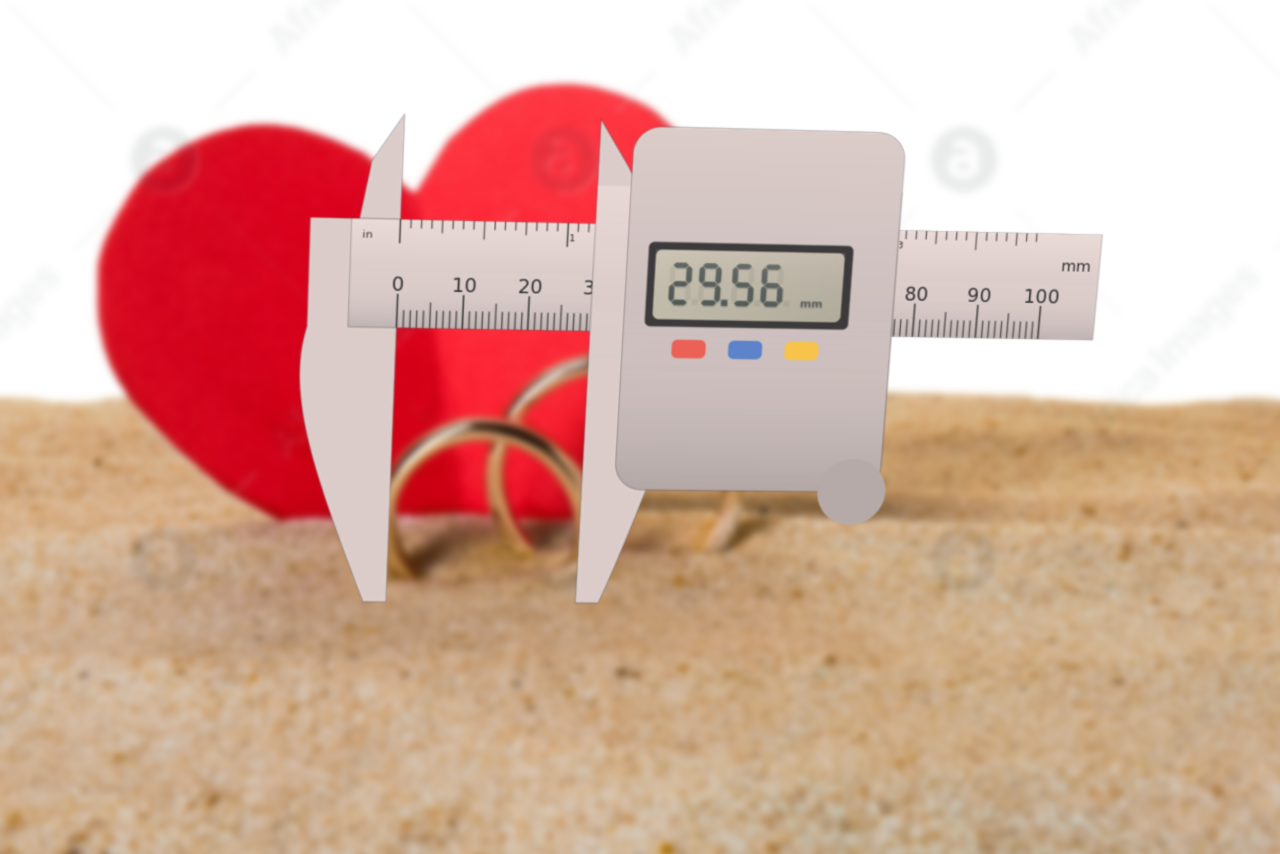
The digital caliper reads 29.56 mm
